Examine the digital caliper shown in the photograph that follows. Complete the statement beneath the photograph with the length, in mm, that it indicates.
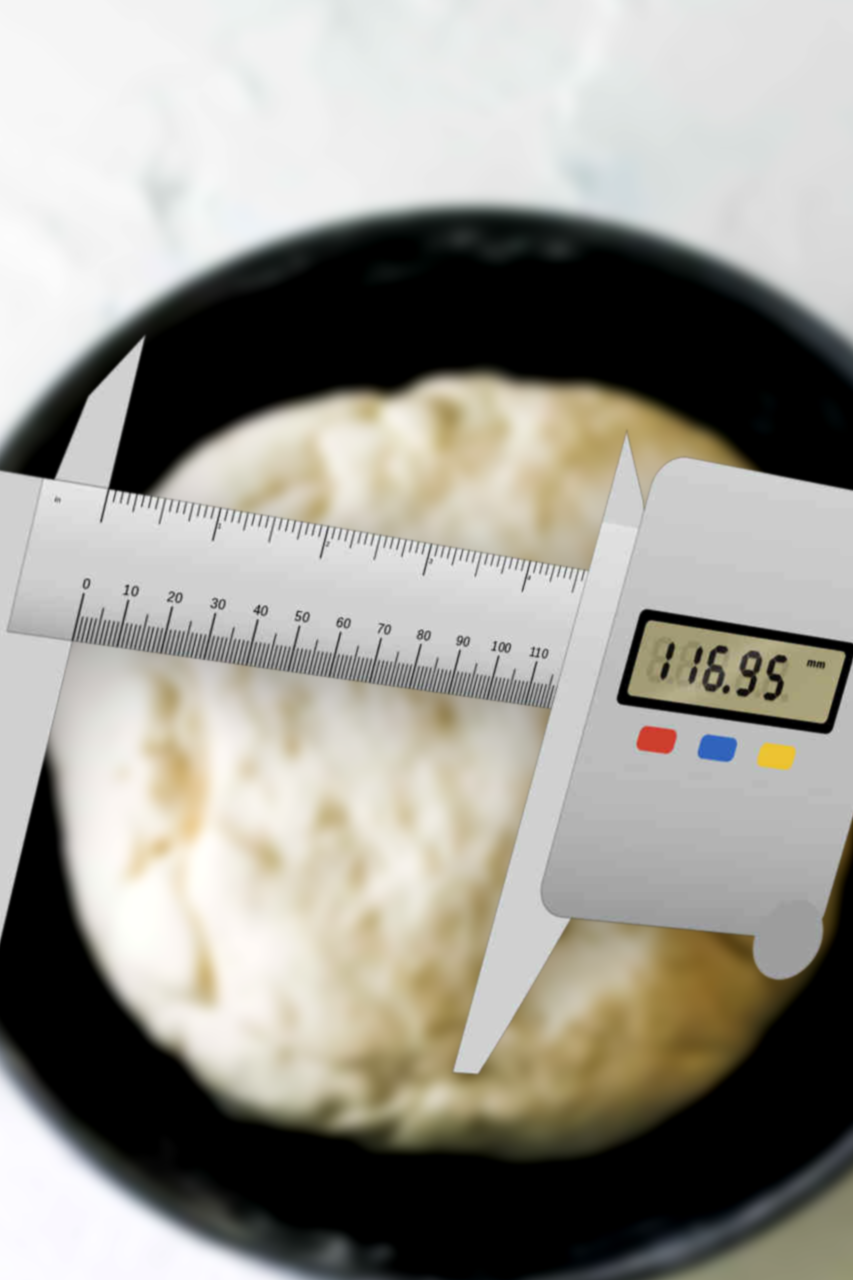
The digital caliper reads 116.95 mm
